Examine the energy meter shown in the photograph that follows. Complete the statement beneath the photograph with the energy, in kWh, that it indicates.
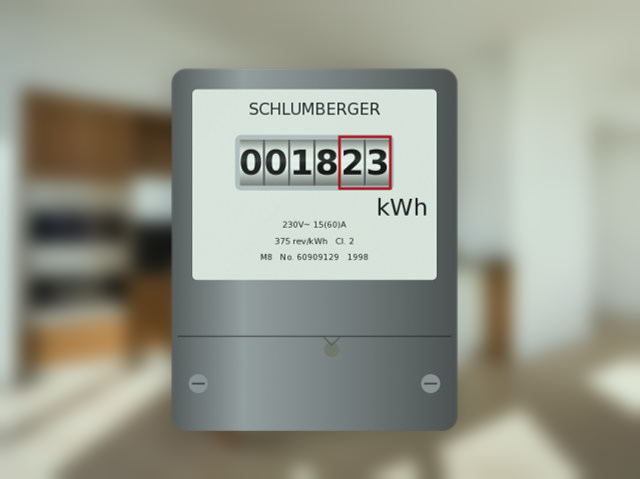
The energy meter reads 18.23 kWh
